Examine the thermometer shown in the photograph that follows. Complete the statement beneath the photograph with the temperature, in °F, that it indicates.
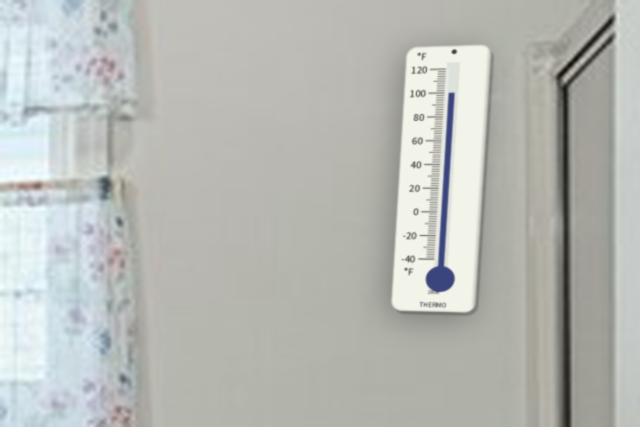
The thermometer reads 100 °F
